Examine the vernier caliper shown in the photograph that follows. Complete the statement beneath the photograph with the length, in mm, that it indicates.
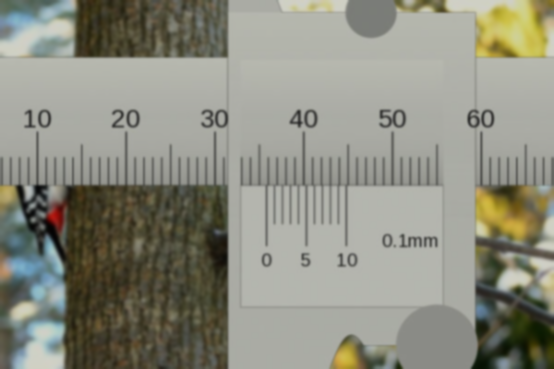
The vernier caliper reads 35.8 mm
